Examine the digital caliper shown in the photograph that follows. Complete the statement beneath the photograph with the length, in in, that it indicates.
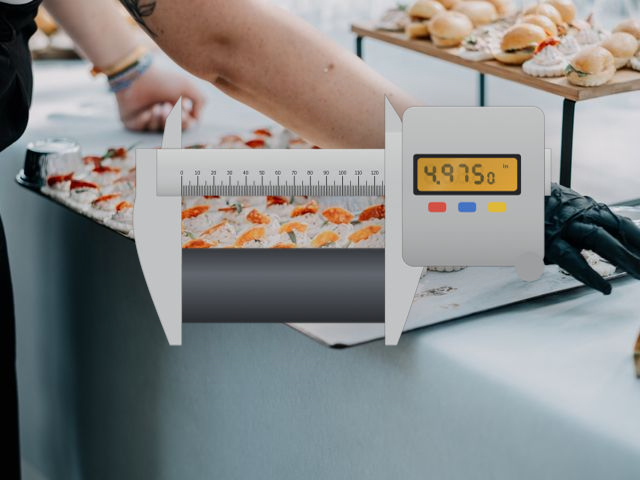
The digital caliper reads 4.9750 in
